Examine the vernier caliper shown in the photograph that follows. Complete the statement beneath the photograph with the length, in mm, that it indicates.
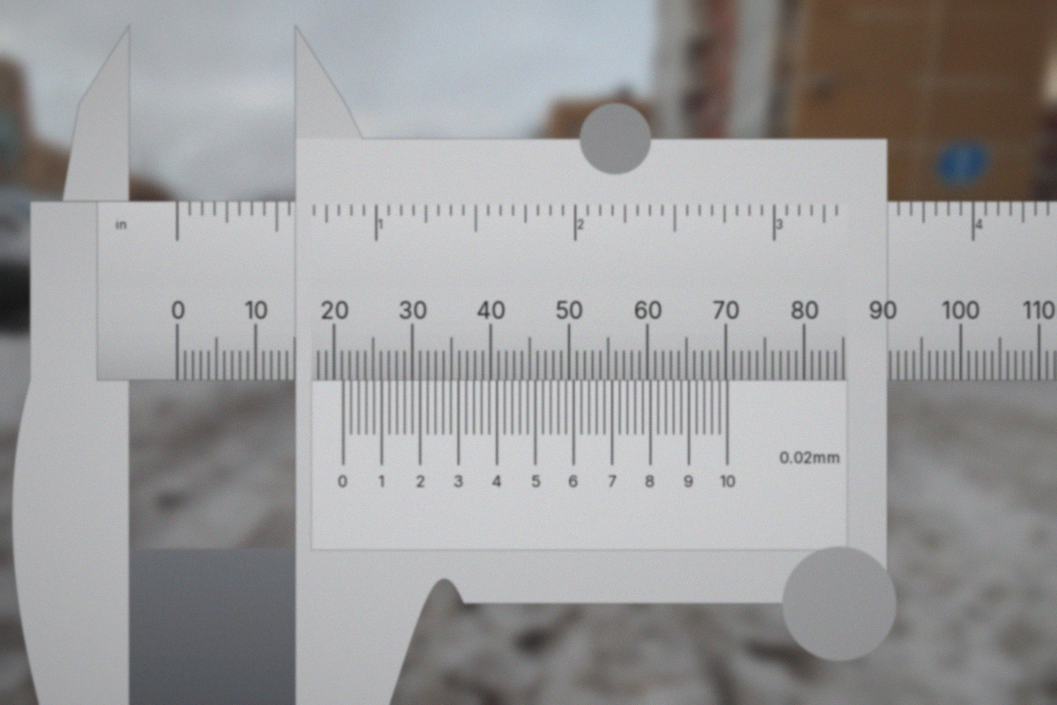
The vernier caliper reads 21.2 mm
